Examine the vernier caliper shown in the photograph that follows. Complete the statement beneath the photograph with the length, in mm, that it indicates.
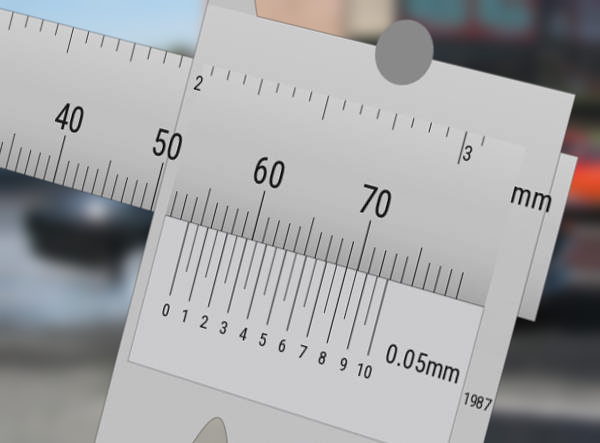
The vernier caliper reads 53.8 mm
